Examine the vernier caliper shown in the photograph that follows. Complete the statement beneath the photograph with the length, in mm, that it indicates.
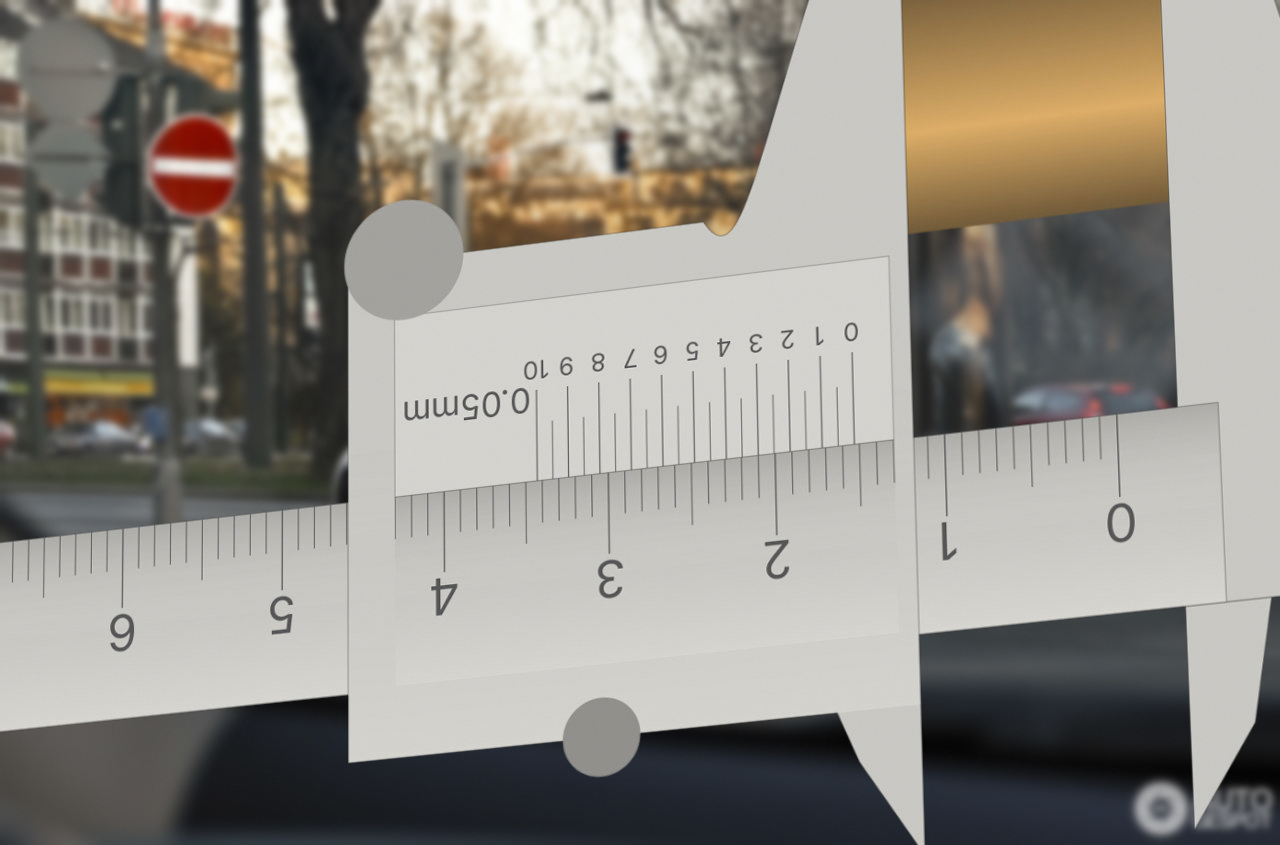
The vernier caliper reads 15.3 mm
